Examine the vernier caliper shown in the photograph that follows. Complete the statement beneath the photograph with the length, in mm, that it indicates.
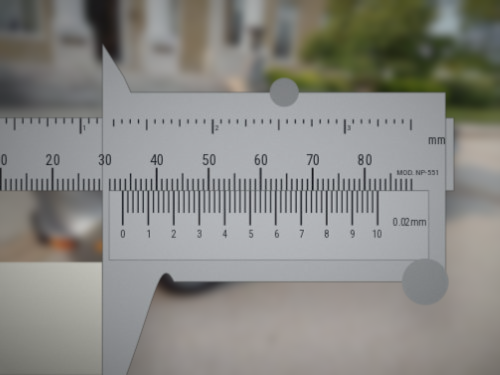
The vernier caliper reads 33.5 mm
